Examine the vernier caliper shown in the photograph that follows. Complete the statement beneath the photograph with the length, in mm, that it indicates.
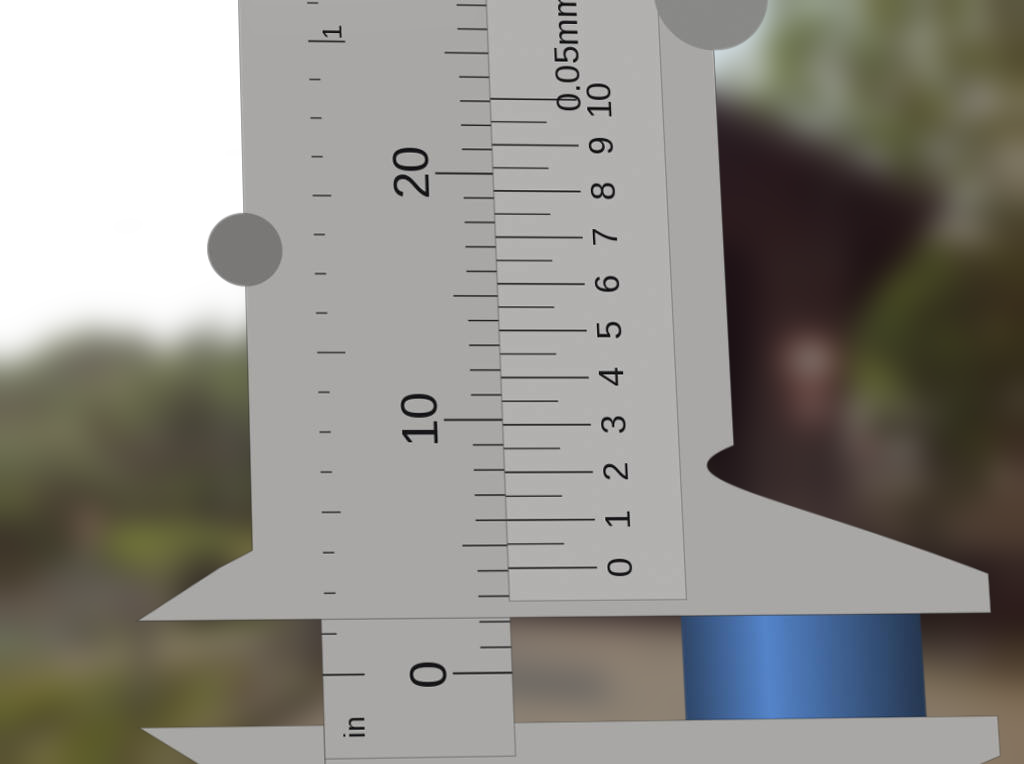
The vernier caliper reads 4.10 mm
